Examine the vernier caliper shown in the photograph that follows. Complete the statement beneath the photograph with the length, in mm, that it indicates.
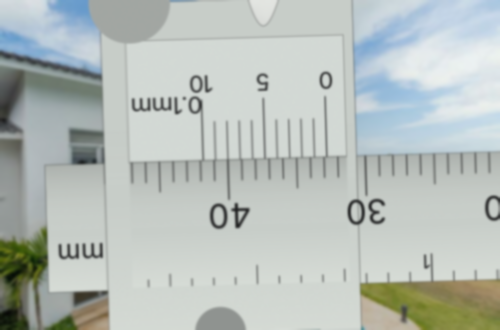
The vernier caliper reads 32.8 mm
